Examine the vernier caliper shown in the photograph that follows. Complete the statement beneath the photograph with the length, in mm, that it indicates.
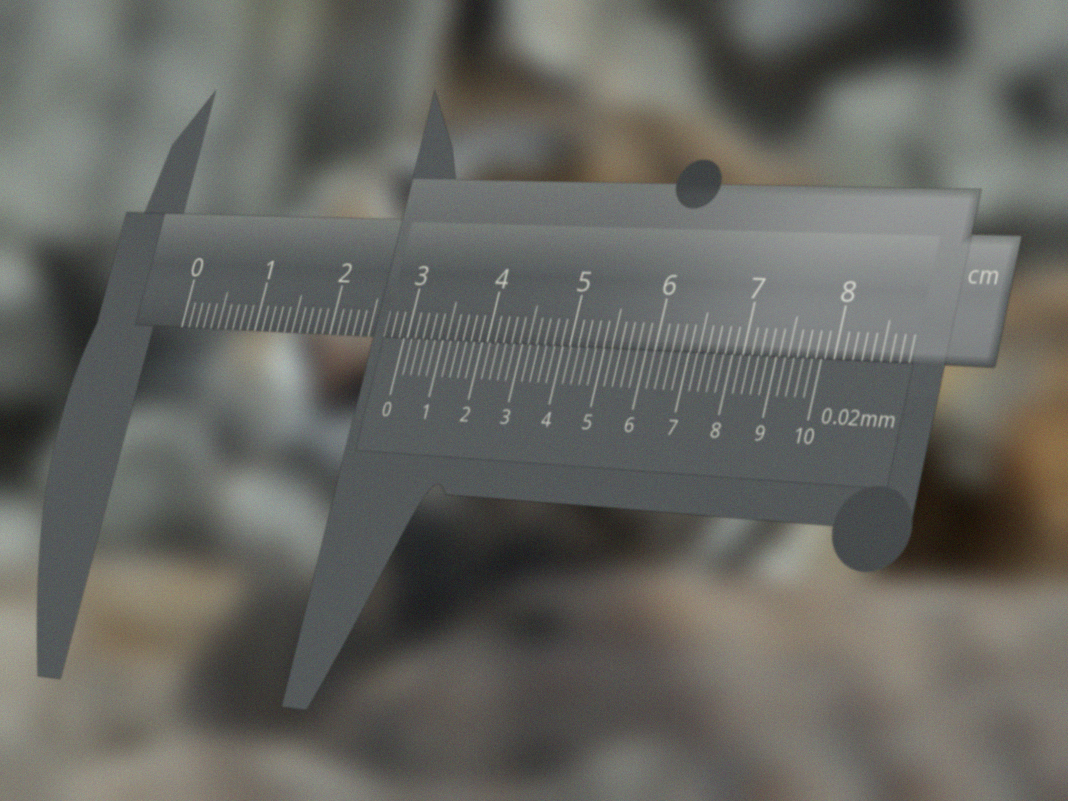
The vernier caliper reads 29.6 mm
